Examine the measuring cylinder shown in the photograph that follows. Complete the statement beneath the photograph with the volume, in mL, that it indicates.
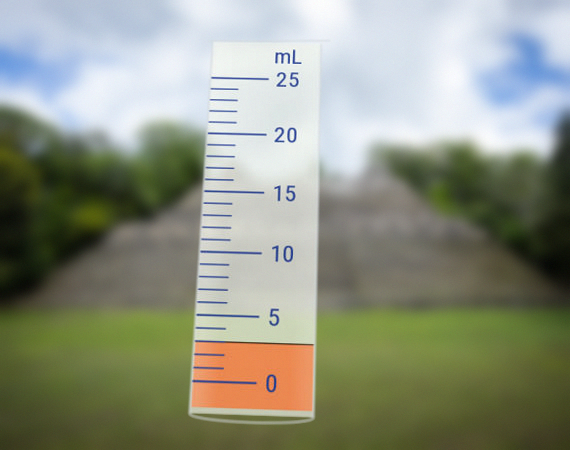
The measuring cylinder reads 3 mL
